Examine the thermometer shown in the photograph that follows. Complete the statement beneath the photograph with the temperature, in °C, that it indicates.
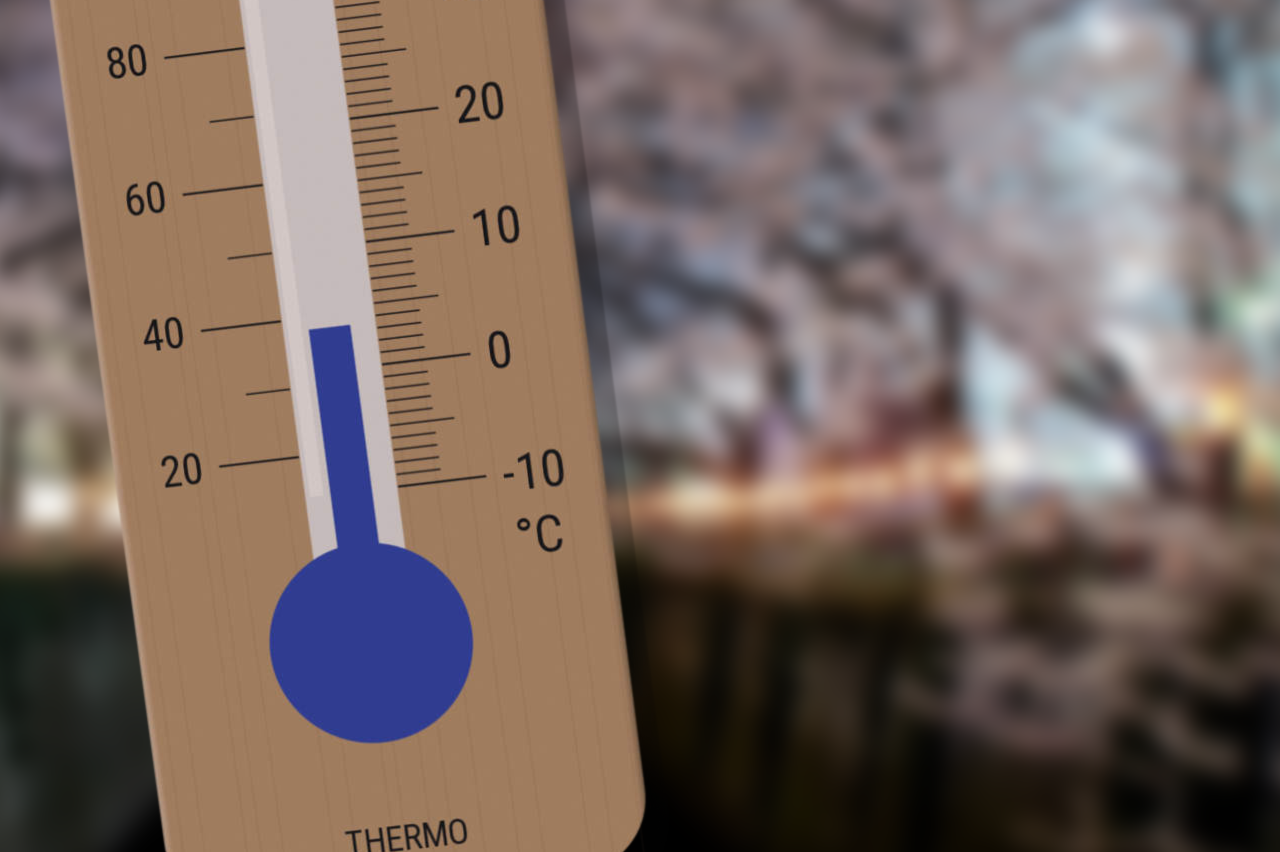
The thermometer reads 3.5 °C
